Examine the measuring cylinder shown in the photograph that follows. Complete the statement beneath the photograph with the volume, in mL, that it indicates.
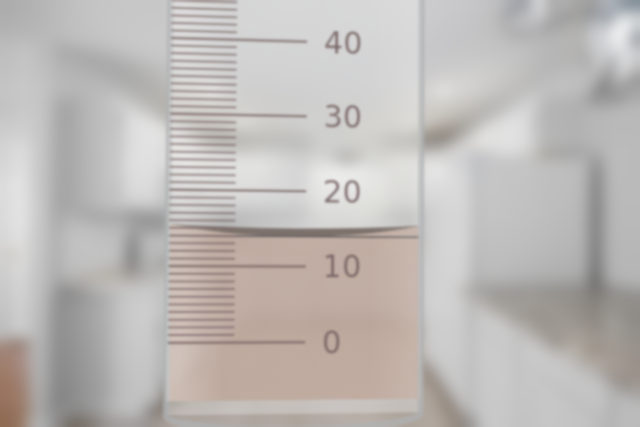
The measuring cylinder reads 14 mL
